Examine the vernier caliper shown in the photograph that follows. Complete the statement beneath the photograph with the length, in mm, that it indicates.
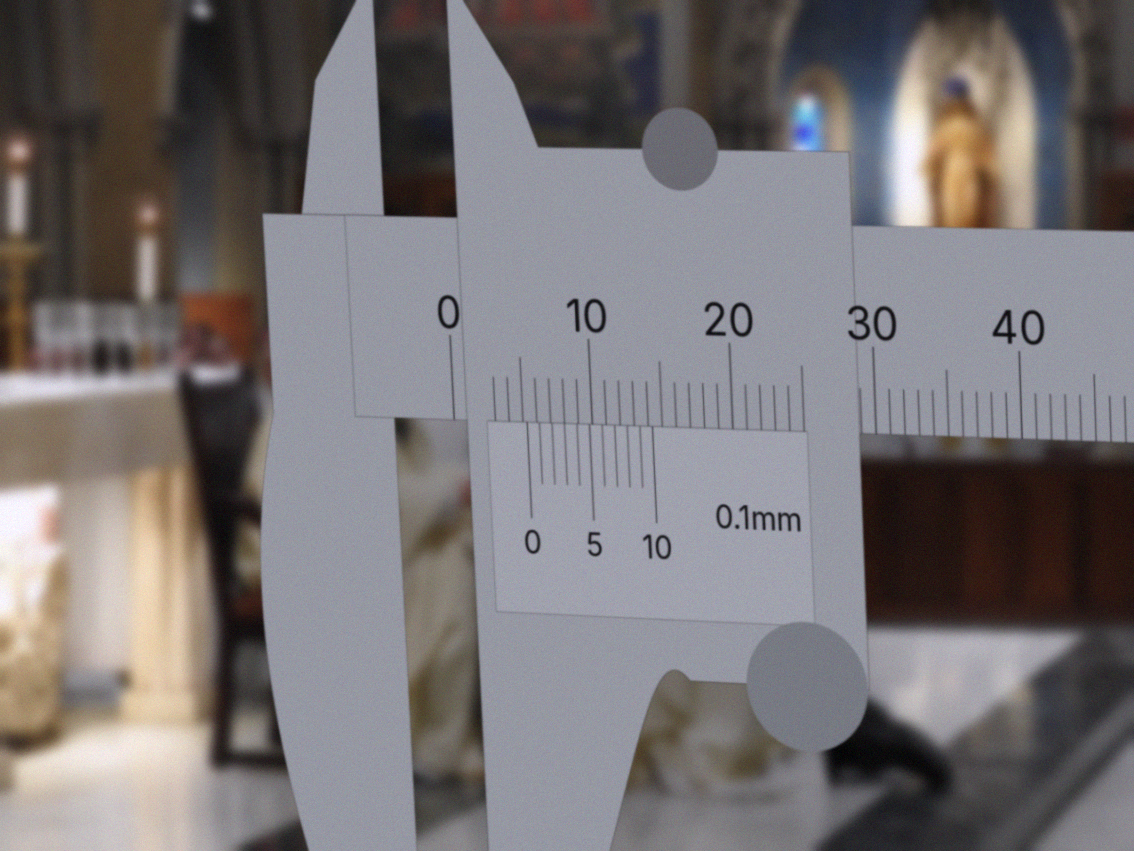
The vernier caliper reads 5.3 mm
